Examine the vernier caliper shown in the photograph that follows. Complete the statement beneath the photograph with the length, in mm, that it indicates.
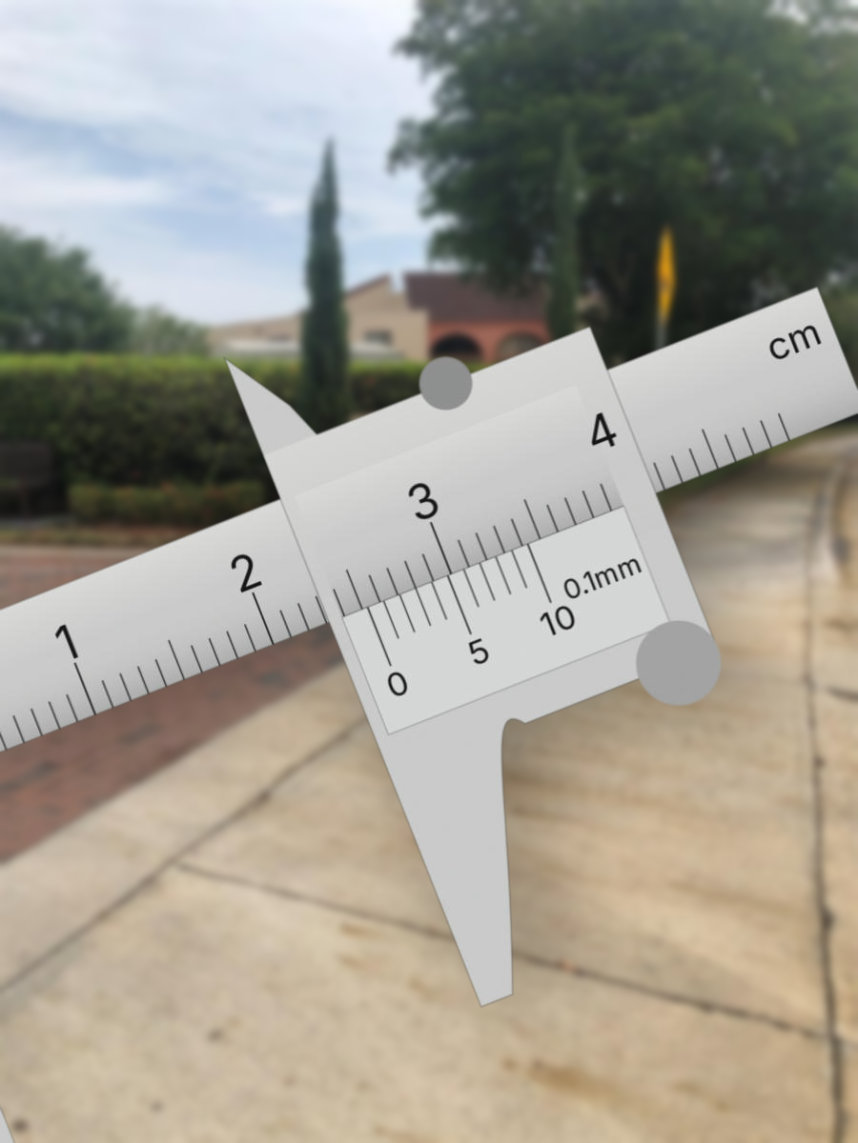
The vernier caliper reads 25.3 mm
